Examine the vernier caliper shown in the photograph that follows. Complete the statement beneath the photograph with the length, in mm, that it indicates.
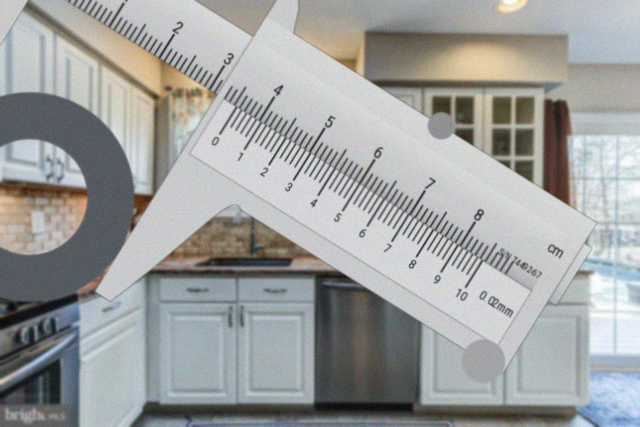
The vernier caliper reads 35.5 mm
